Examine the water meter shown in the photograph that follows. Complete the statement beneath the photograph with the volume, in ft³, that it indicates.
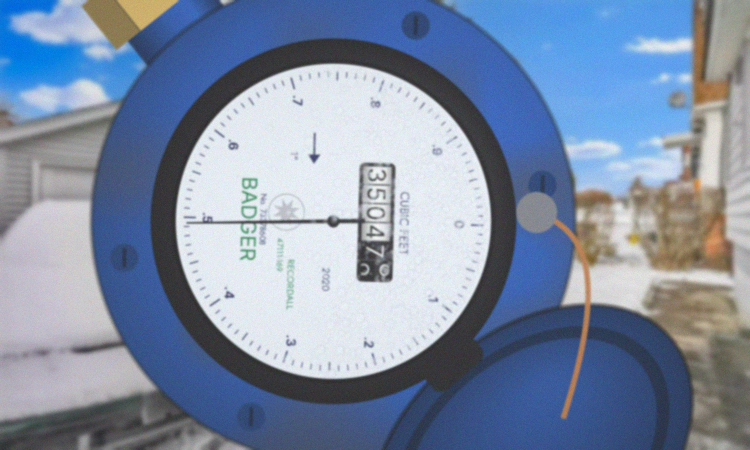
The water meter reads 350478.49 ft³
